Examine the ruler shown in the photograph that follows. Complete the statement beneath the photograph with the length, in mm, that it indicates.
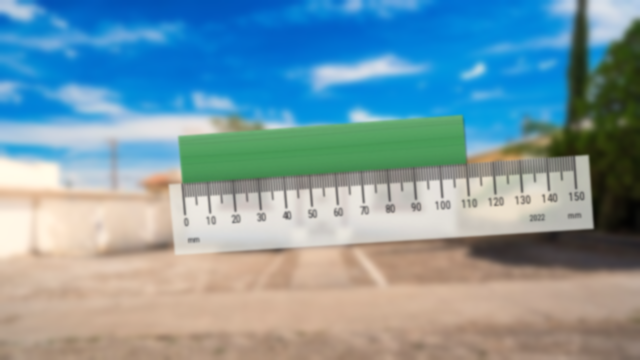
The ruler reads 110 mm
